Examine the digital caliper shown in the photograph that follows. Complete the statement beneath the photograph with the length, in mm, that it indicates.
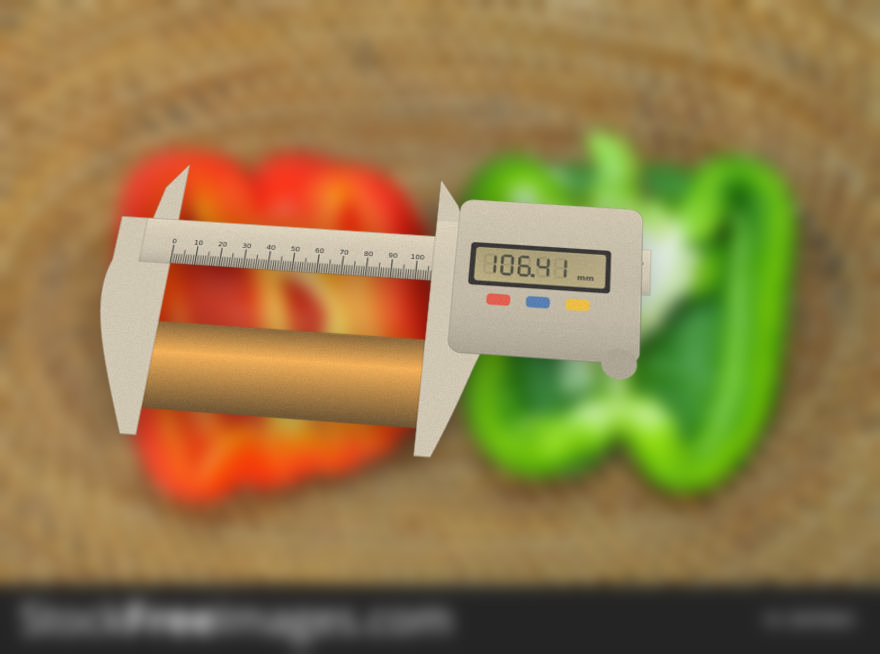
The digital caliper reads 106.41 mm
